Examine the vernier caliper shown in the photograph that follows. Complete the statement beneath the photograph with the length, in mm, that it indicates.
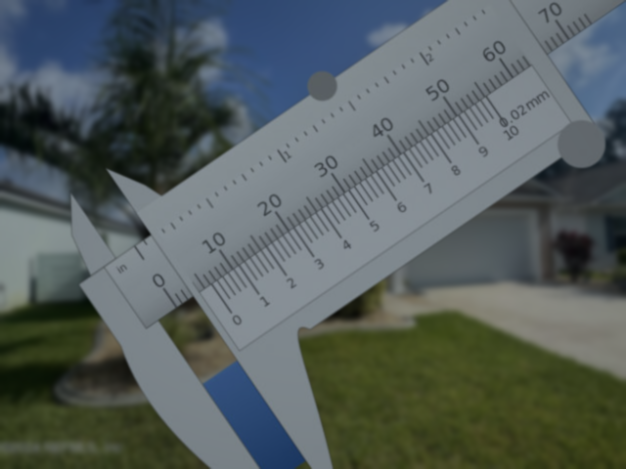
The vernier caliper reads 6.2 mm
